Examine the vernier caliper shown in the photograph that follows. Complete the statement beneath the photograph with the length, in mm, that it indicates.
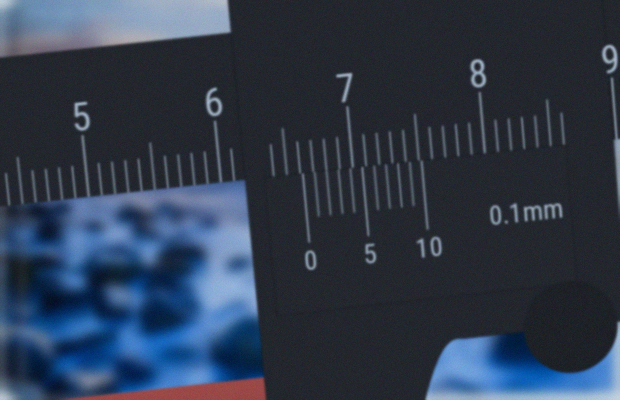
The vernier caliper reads 66.2 mm
